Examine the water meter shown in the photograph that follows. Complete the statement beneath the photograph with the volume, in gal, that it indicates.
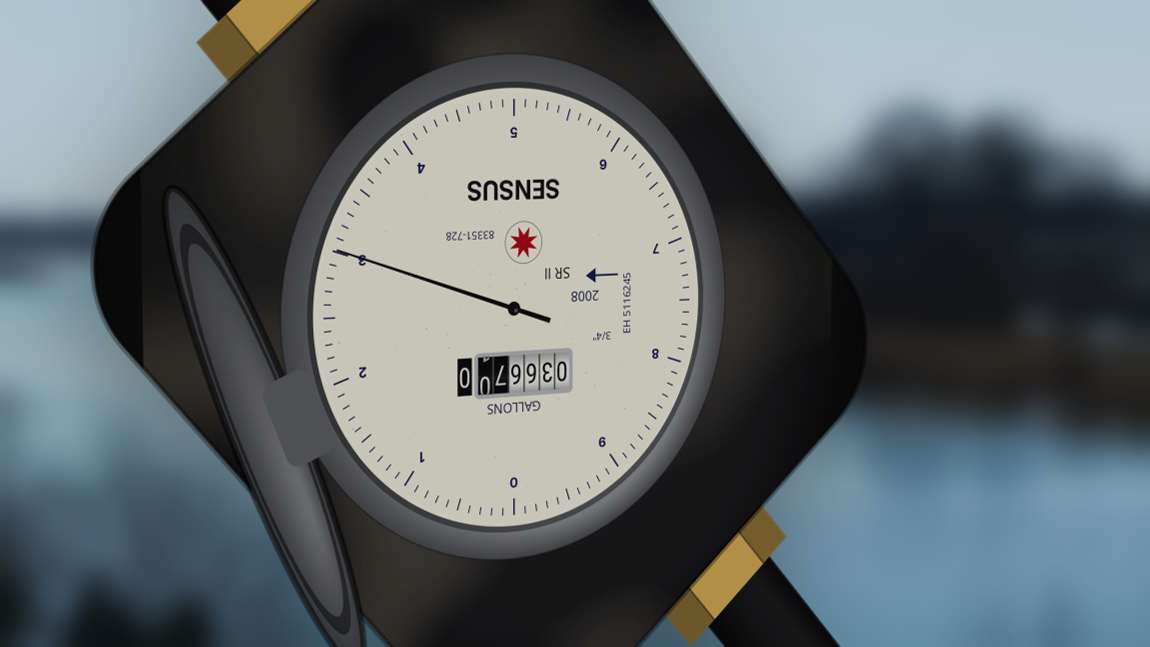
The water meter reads 366703.0 gal
